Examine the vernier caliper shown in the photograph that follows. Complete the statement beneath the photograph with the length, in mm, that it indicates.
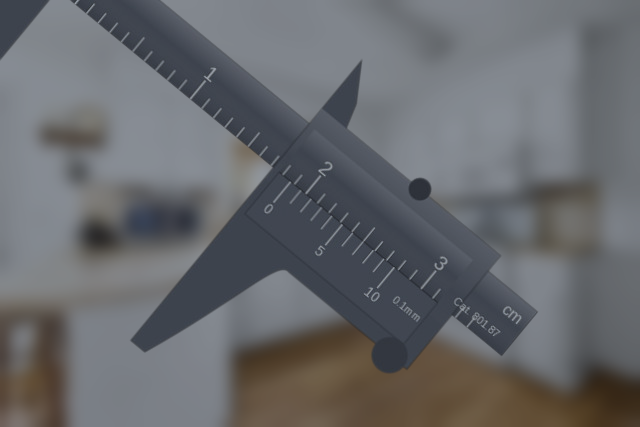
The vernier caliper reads 18.7 mm
